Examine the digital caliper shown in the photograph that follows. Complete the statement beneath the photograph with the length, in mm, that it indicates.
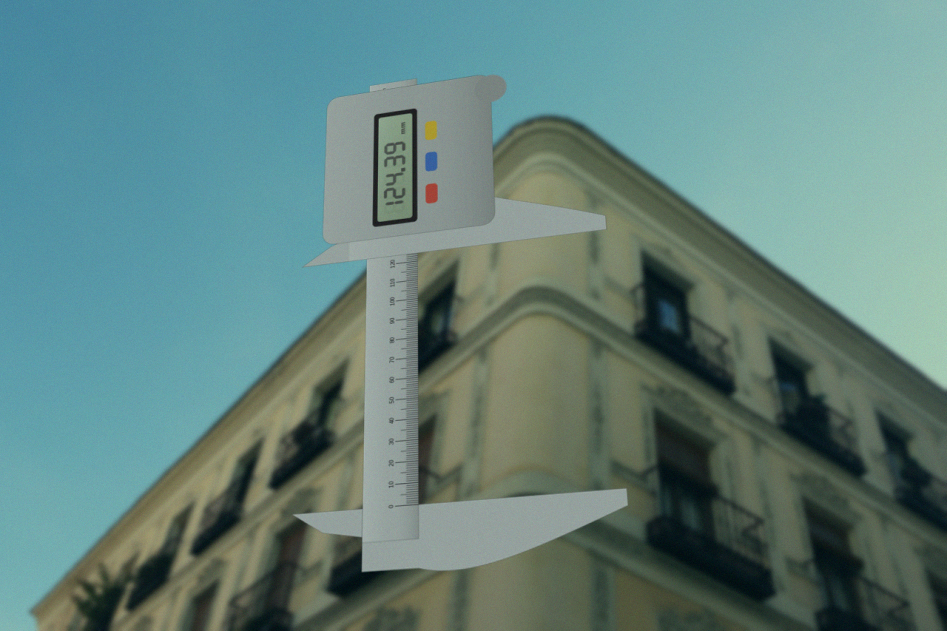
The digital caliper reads 124.39 mm
